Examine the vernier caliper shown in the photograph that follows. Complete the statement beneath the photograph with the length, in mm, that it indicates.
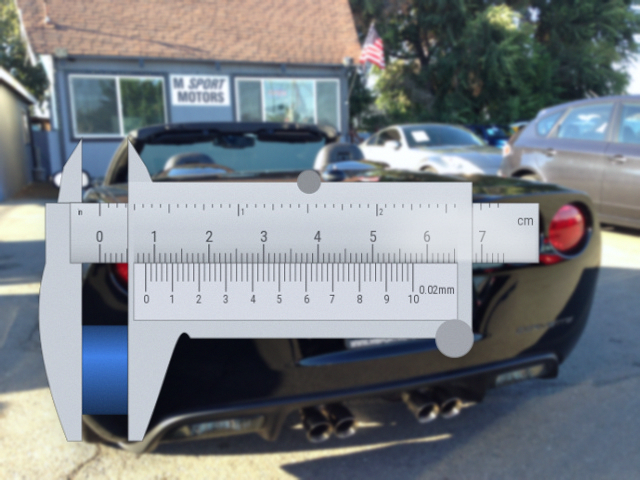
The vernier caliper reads 8.4 mm
